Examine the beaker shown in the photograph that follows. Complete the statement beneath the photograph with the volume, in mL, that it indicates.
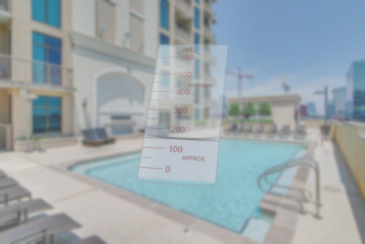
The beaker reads 150 mL
